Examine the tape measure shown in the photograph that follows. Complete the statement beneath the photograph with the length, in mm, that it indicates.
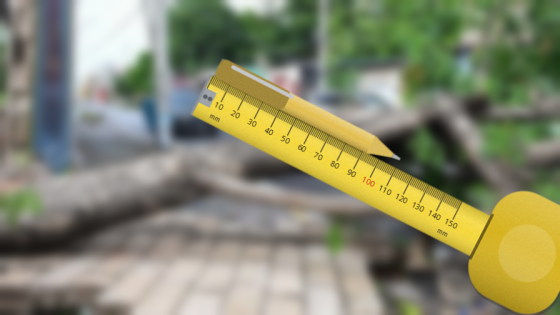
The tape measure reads 110 mm
